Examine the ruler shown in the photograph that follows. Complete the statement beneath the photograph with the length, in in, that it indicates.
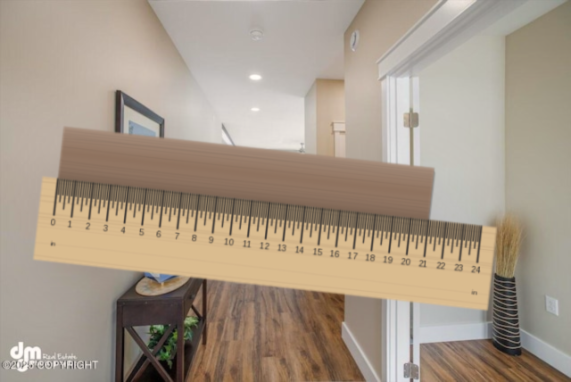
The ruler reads 21 in
